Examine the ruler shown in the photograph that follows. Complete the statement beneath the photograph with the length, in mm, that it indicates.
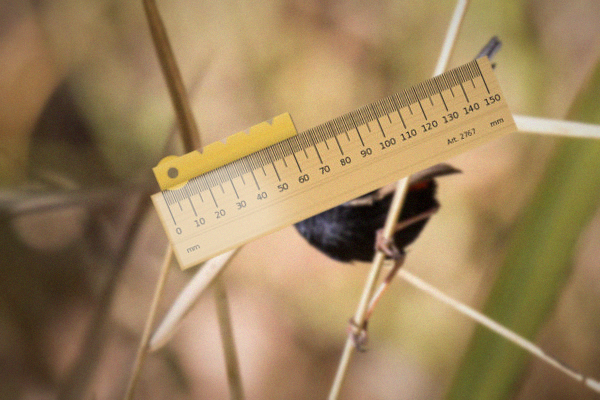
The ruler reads 65 mm
